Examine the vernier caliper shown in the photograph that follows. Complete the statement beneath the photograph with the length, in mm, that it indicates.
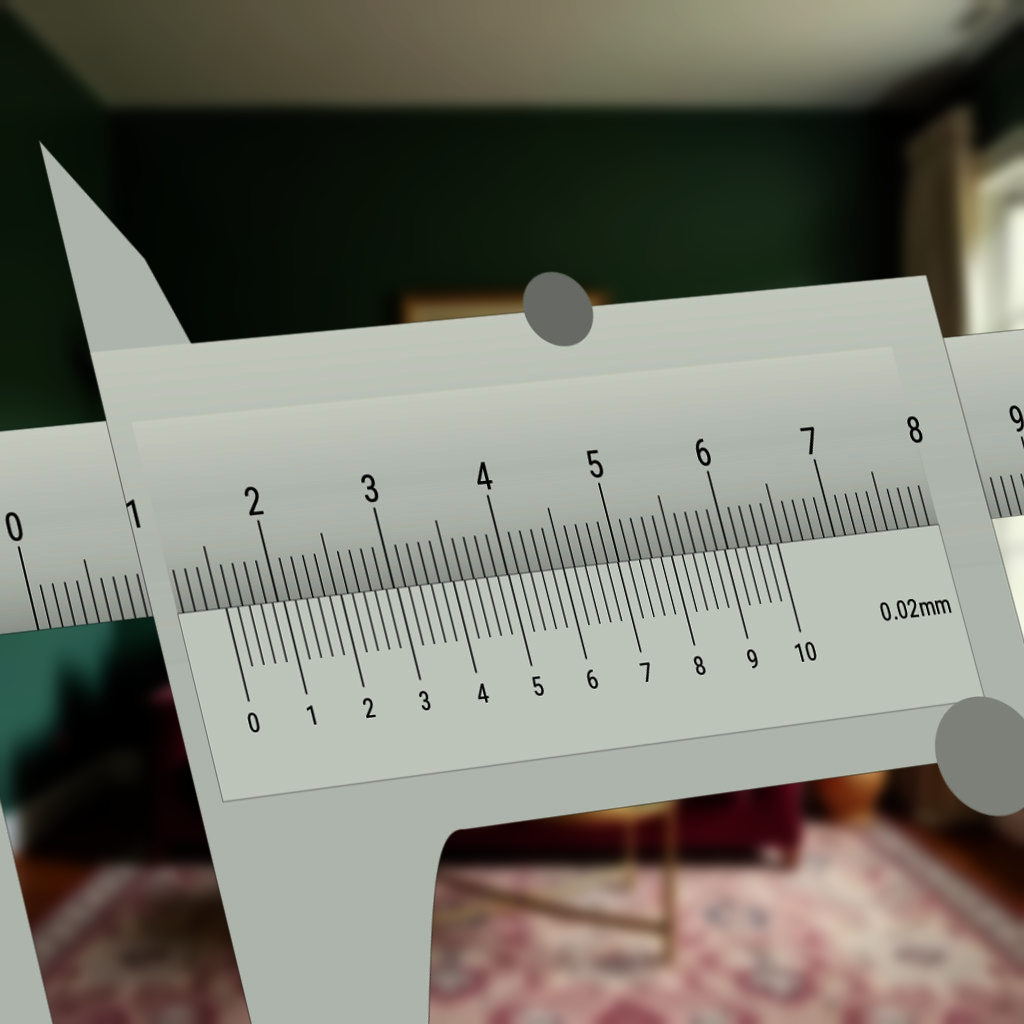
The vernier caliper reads 15.6 mm
